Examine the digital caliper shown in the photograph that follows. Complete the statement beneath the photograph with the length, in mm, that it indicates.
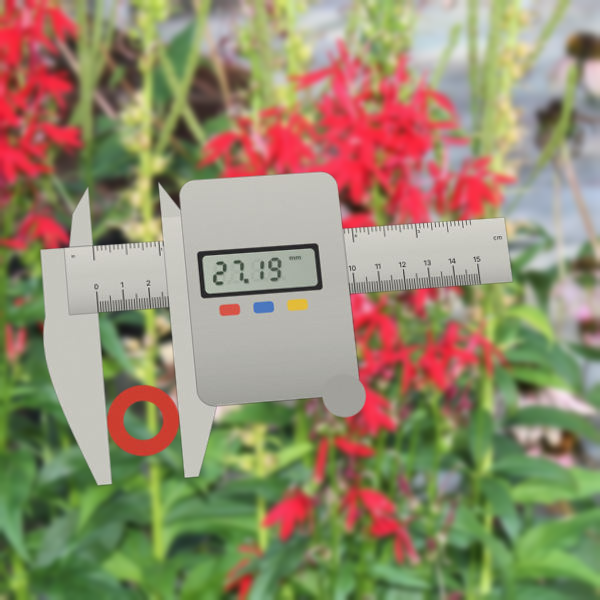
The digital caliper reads 27.19 mm
